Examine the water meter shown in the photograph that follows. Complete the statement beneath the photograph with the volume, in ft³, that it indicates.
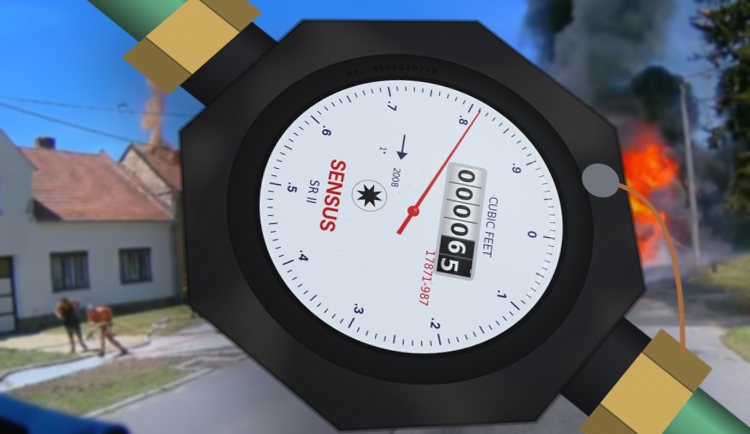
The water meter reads 64.81 ft³
